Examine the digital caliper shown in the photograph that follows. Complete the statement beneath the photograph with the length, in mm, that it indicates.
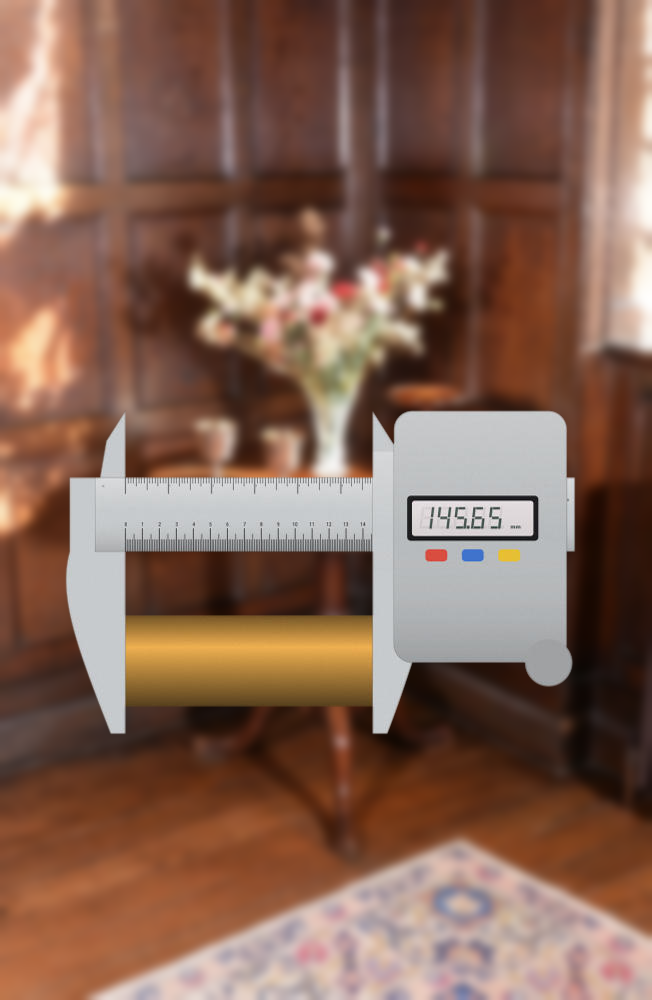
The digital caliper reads 145.65 mm
